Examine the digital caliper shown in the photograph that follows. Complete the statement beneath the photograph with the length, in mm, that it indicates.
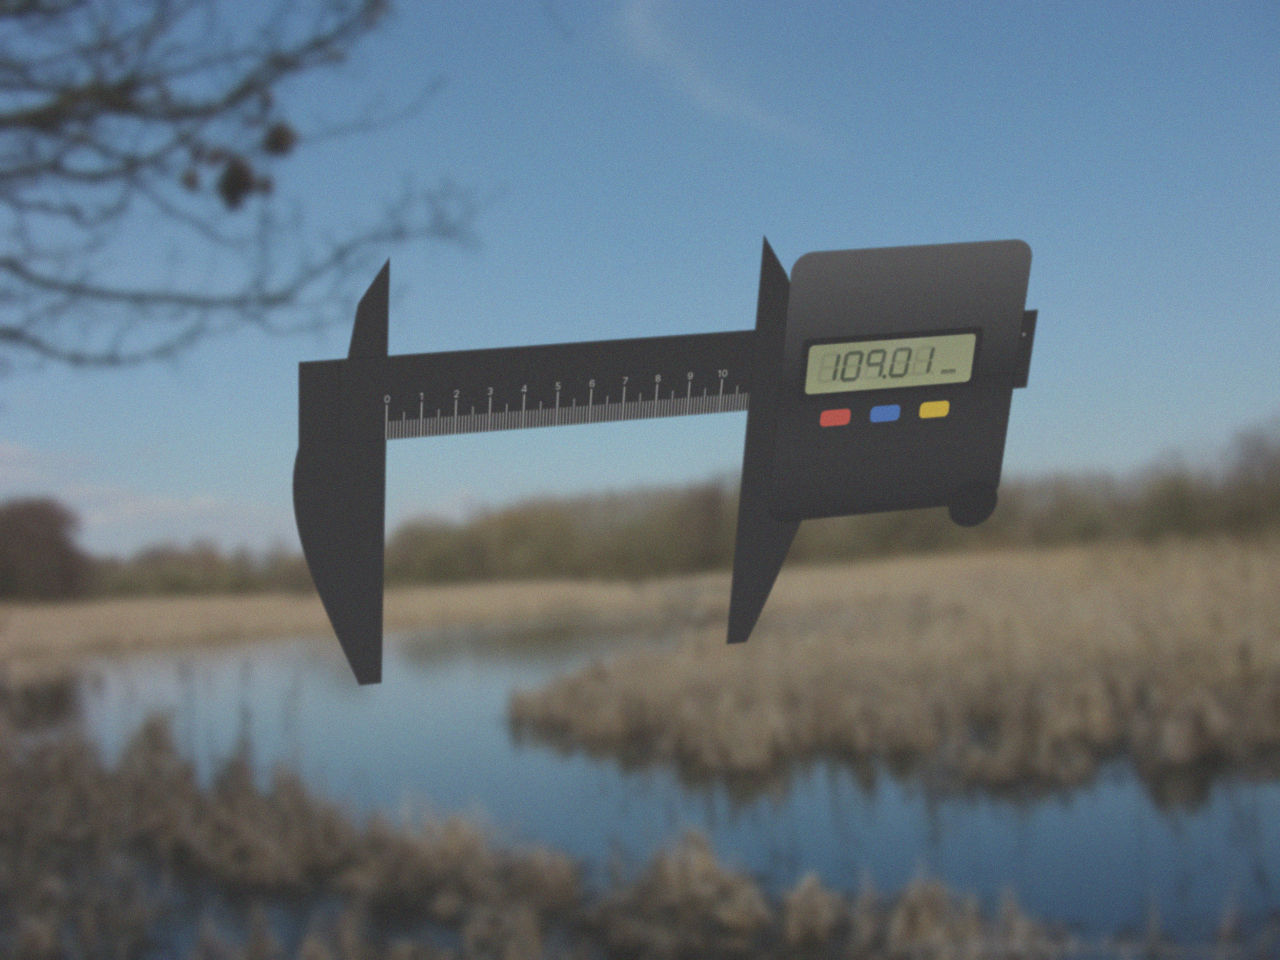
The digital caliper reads 109.01 mm
